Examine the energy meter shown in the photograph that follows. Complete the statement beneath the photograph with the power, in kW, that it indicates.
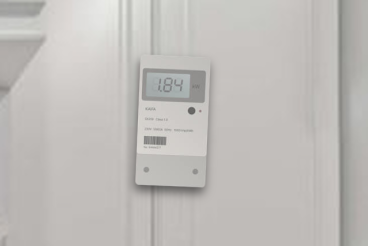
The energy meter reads 1.84 kW
